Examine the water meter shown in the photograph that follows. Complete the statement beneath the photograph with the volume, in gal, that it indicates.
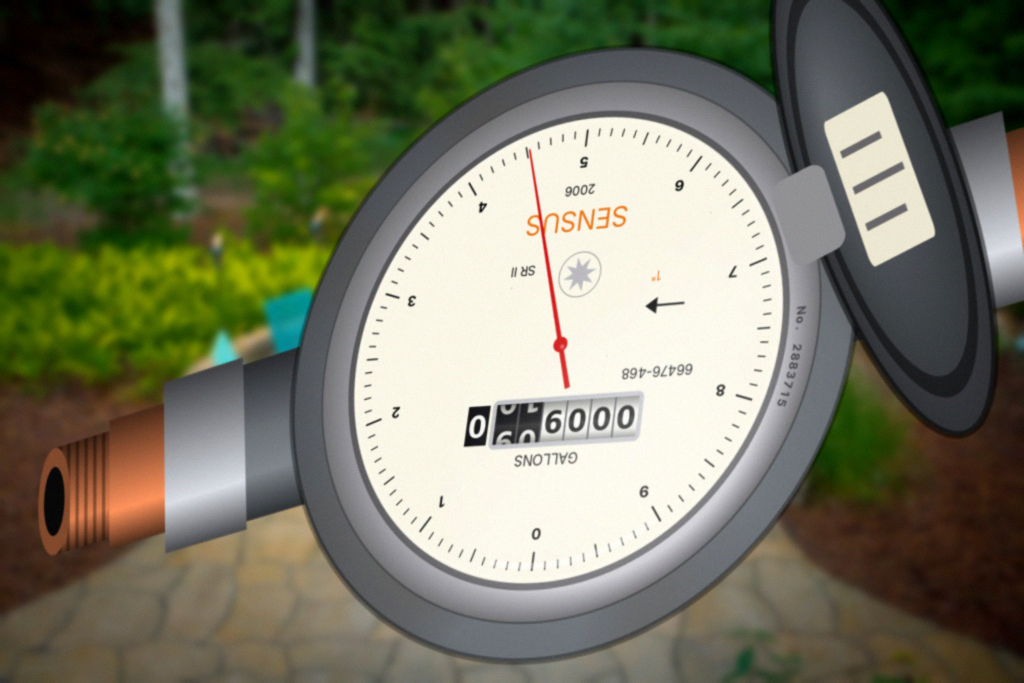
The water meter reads 9094.5 gal
